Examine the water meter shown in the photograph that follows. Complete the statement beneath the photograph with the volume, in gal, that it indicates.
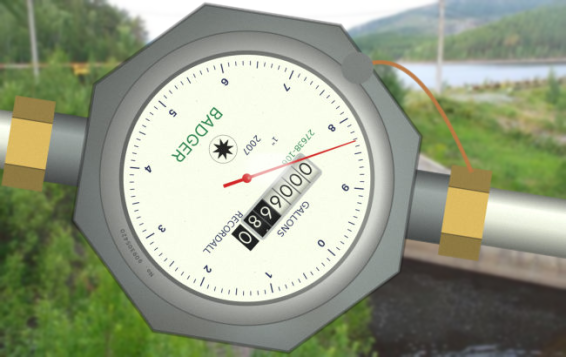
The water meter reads 6678.3 gal
